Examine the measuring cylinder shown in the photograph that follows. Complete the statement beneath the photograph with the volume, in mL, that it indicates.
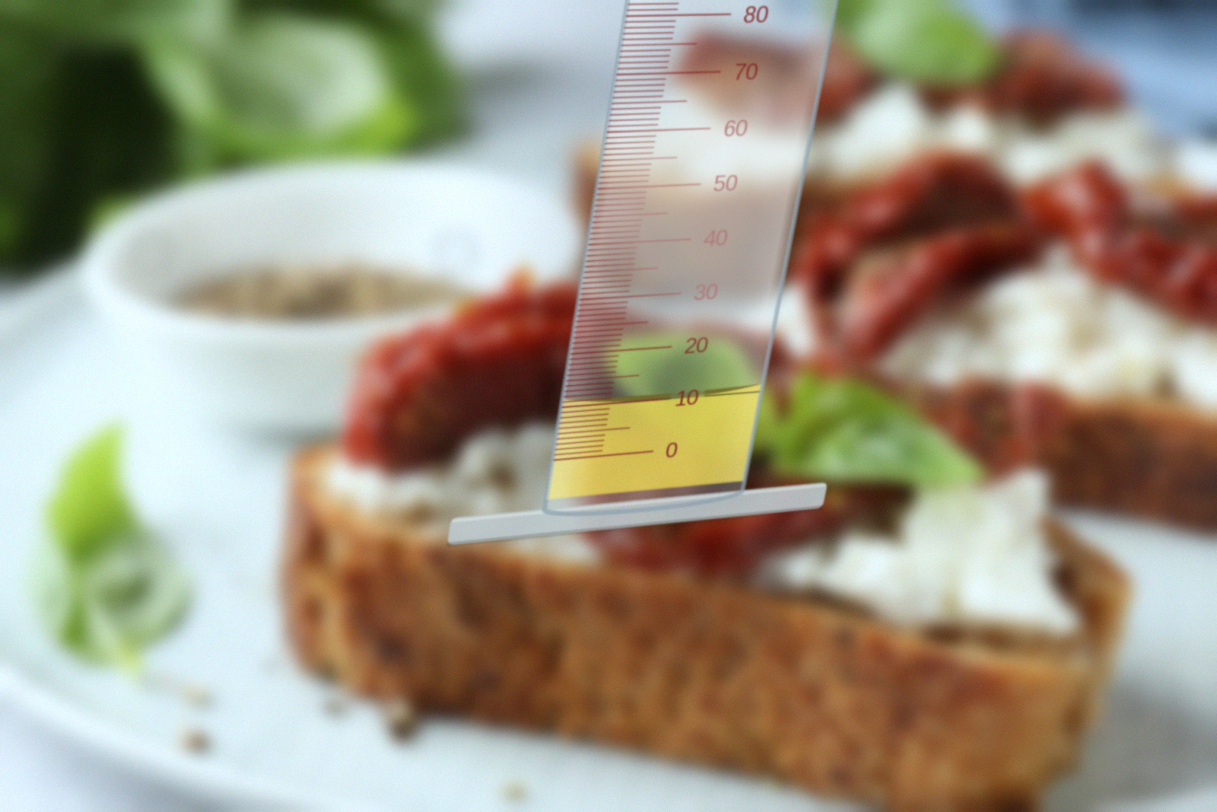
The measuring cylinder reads 10 mL
